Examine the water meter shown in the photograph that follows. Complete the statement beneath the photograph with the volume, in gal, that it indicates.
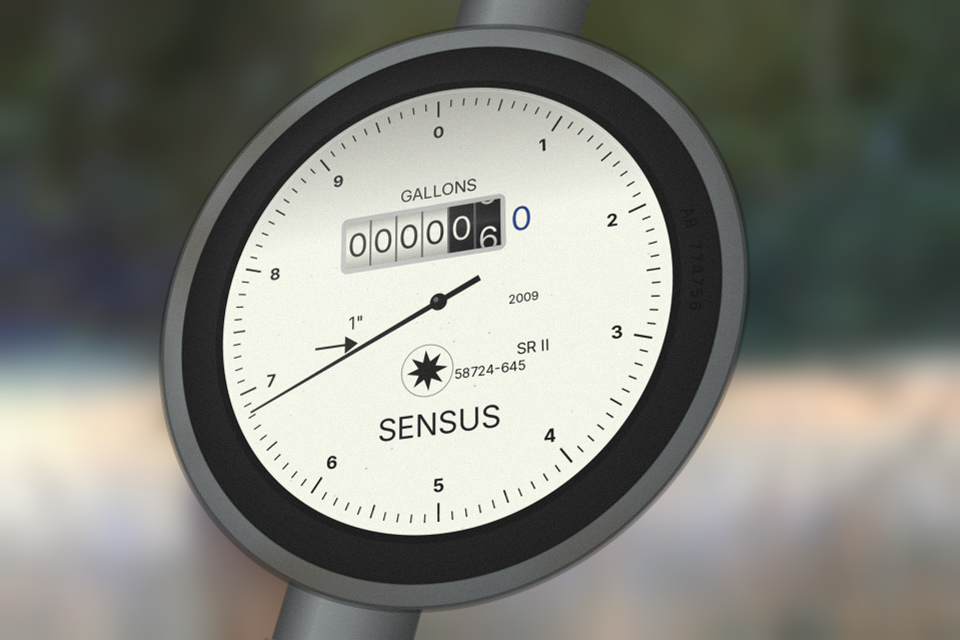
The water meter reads 56.8 gal
